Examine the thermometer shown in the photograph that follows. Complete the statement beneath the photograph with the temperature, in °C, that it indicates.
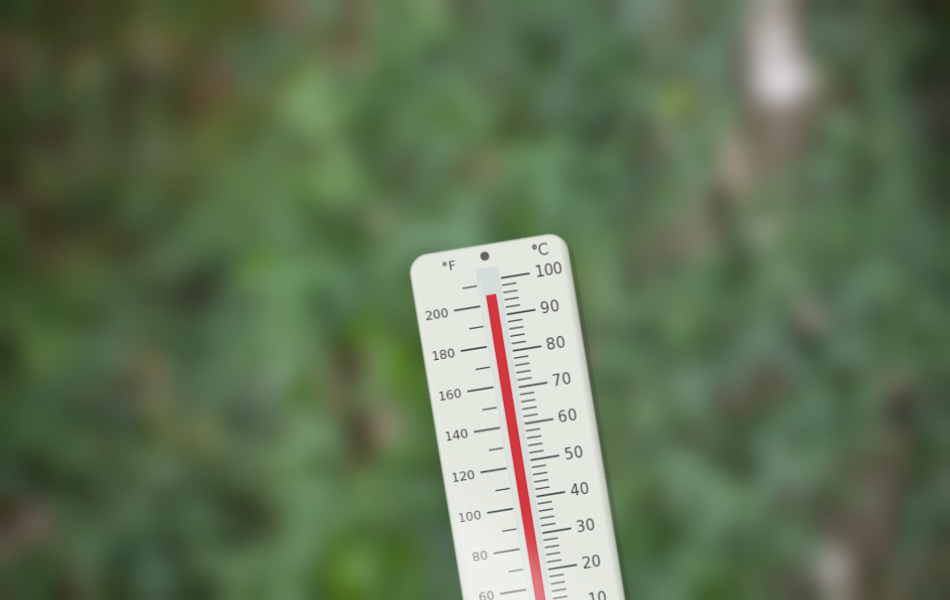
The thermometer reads 96 °C
